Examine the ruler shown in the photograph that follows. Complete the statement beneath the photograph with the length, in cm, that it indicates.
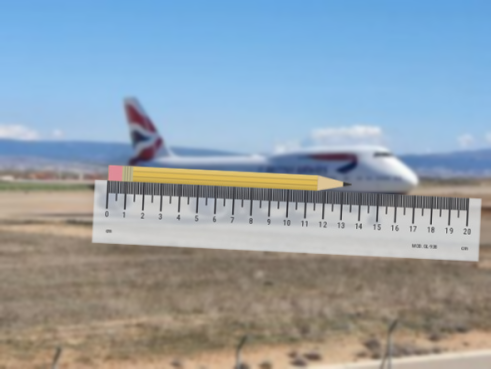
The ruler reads 13.5 cm
